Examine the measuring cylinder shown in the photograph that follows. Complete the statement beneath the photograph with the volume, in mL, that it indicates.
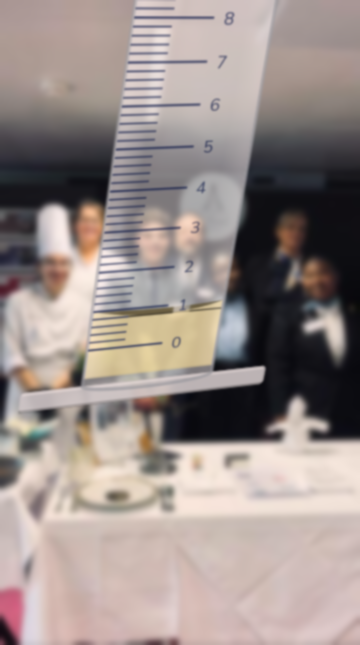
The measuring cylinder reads 0.8 mL
